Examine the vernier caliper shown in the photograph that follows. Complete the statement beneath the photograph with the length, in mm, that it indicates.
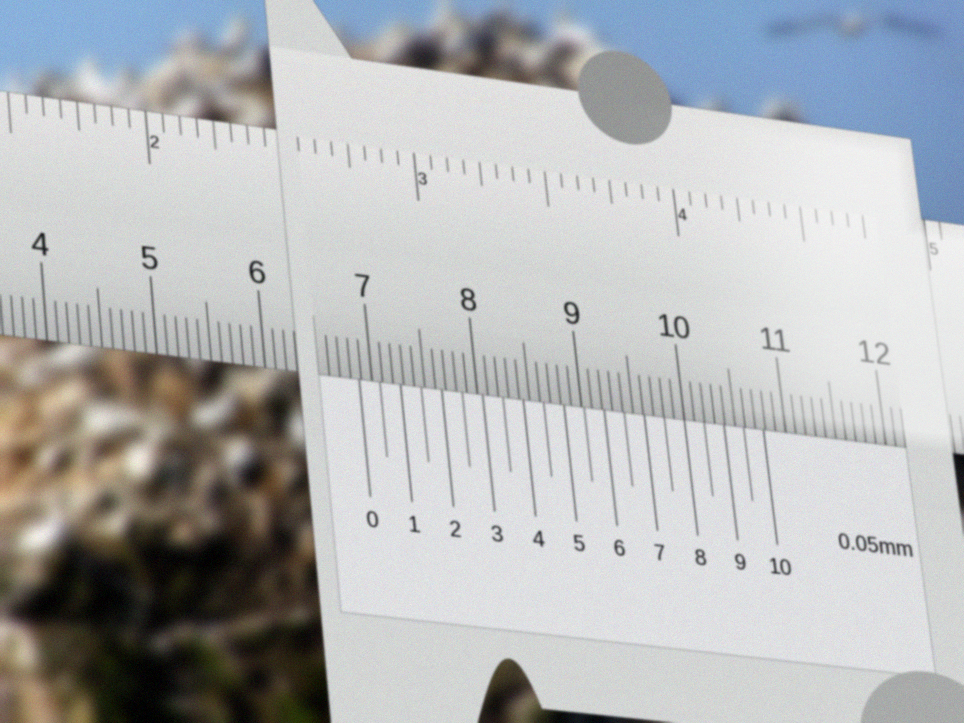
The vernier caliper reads 68.8 mm
